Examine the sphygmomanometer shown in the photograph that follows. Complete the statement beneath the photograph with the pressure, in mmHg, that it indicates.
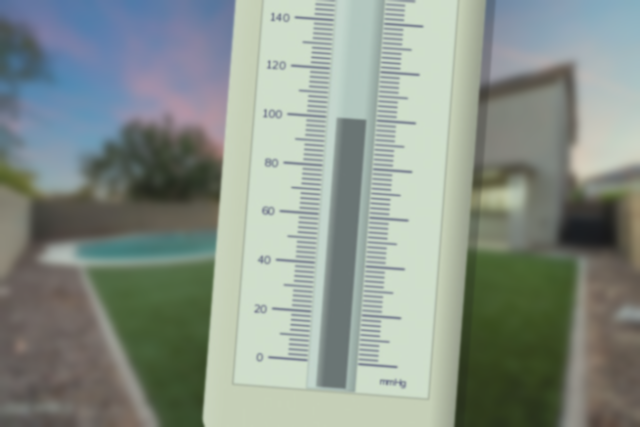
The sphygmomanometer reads 100 mmHg
